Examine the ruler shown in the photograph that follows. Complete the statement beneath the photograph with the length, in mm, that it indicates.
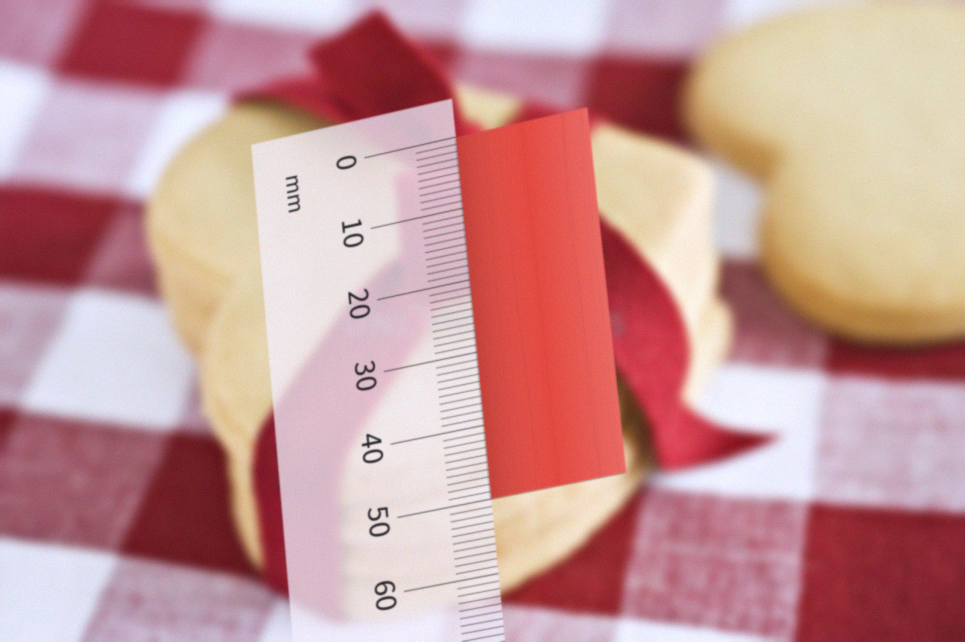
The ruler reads 50 mm
